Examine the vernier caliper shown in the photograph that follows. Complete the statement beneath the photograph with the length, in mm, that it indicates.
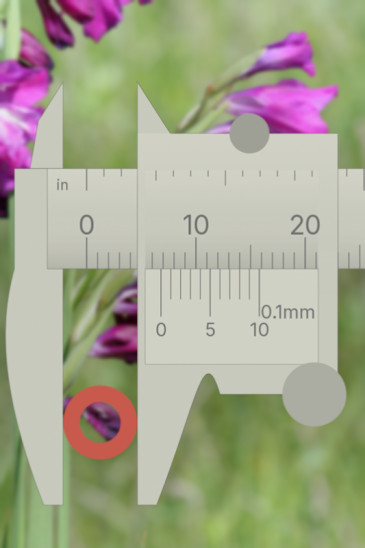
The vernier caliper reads 6.8 mm
